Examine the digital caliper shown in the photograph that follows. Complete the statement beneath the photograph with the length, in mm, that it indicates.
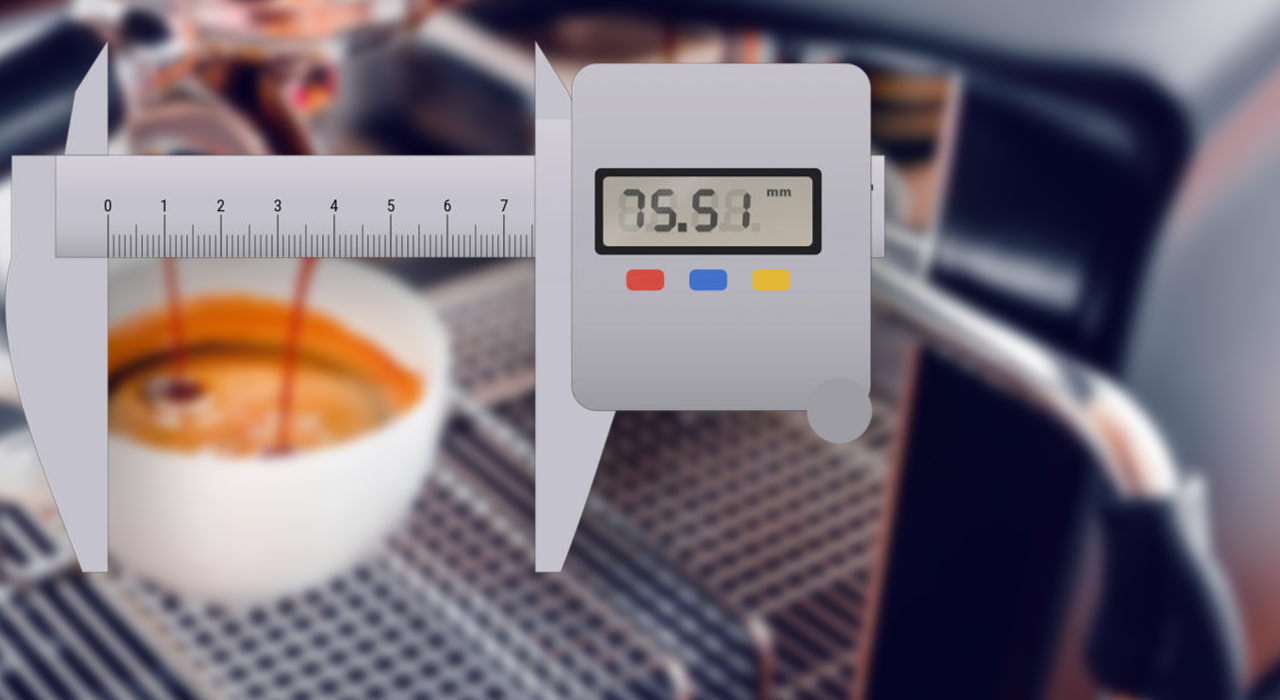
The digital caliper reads 75.51 mm
